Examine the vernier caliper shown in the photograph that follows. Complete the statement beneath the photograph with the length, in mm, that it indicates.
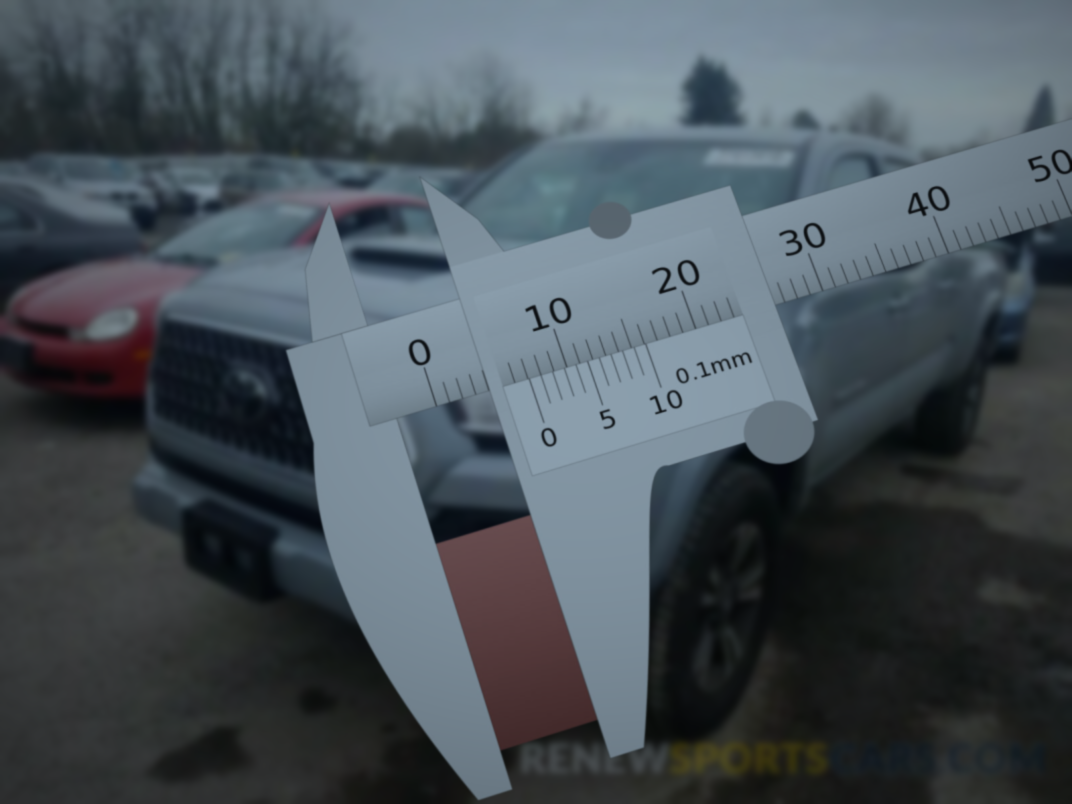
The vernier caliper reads 7.1 mm
